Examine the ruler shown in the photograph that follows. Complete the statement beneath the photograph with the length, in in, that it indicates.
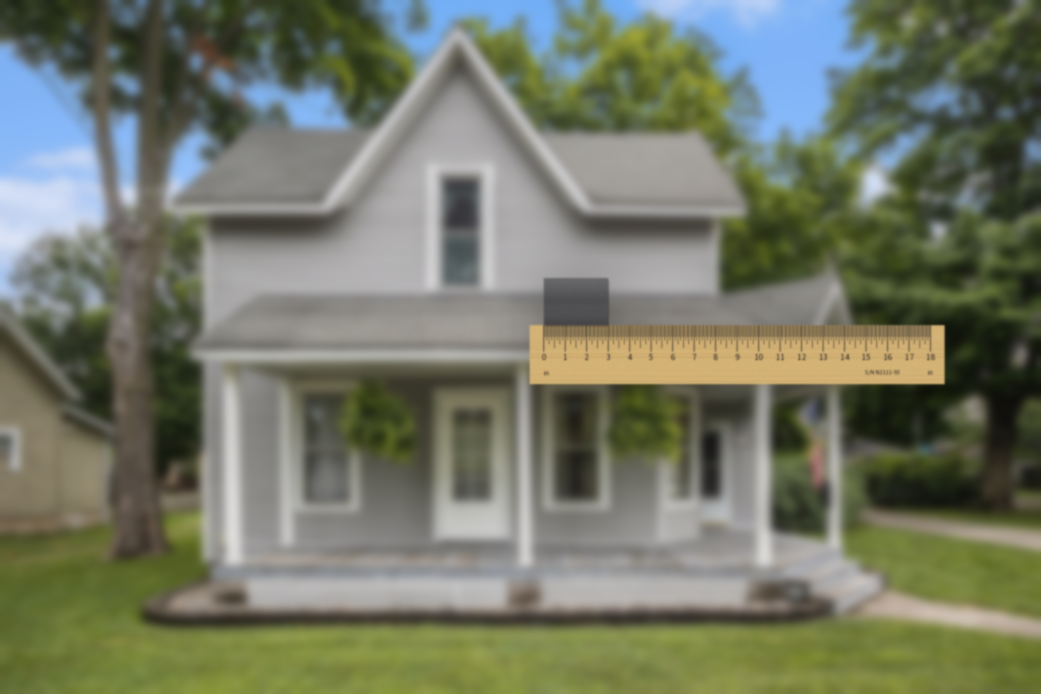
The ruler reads 3 in
